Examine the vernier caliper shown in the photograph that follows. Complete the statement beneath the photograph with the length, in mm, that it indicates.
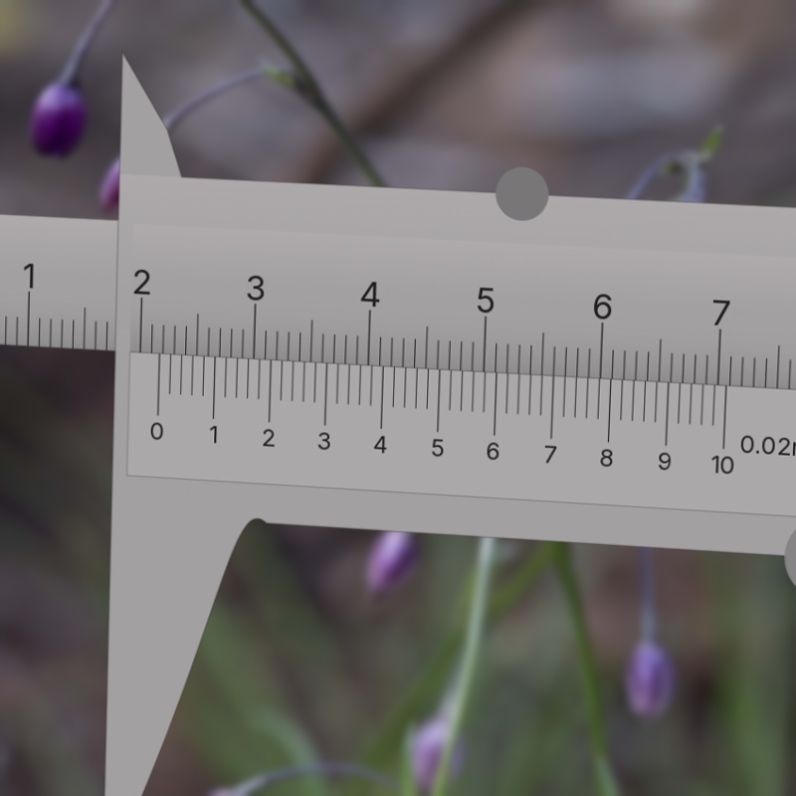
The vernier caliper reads 21.7 mm
